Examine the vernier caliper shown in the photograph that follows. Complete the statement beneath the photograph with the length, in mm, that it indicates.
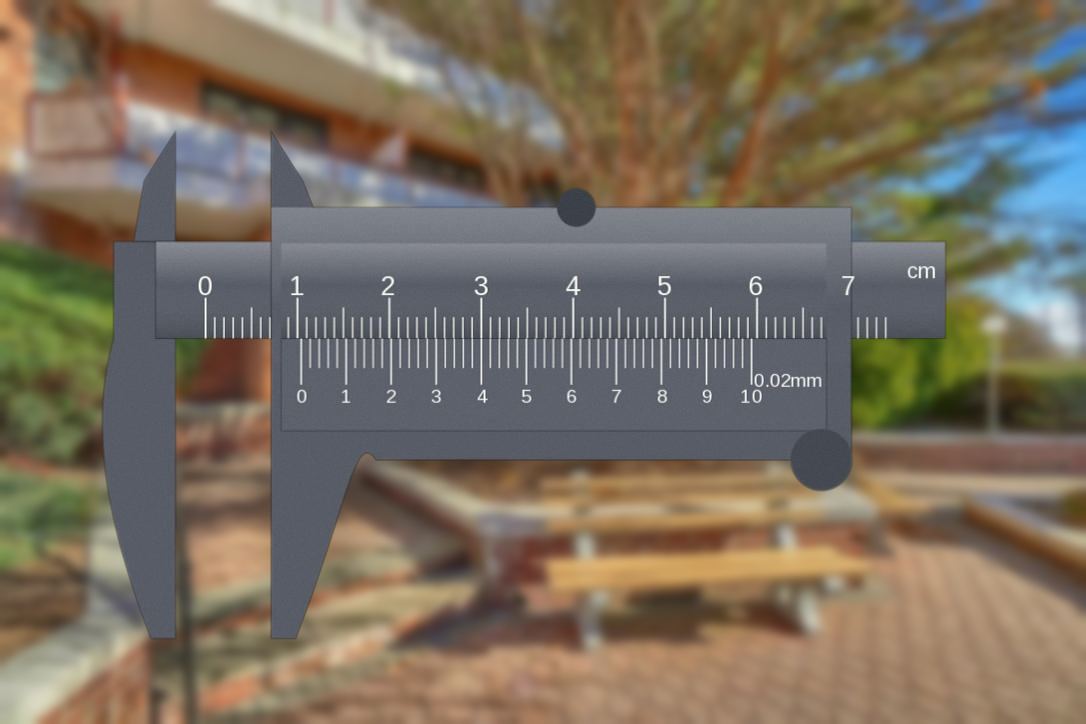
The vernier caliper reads 10.4 mm
